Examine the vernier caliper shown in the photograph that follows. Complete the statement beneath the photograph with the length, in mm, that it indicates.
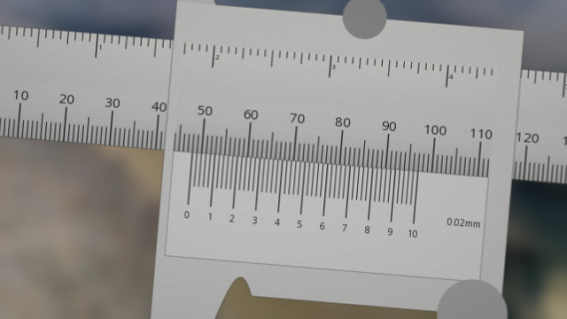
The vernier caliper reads 48.0 mm
